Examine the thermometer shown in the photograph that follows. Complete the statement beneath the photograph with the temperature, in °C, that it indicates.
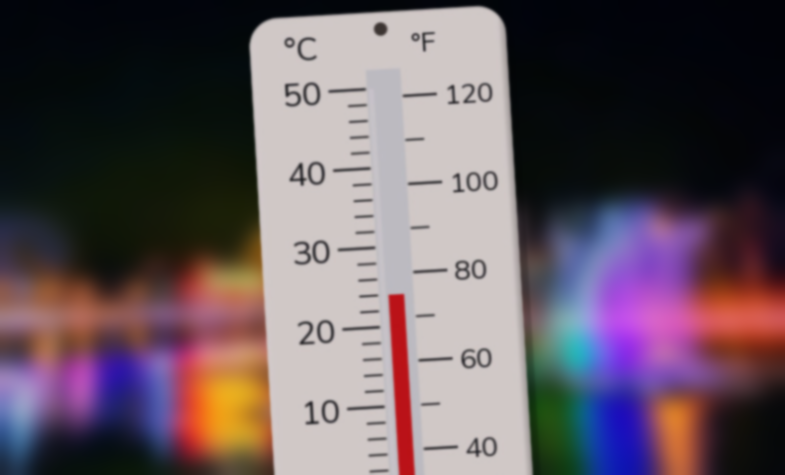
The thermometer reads 24 °C
